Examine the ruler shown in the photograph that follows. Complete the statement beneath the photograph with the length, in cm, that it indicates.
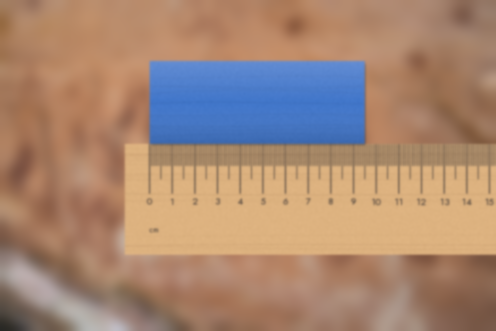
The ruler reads 9.5 cm
